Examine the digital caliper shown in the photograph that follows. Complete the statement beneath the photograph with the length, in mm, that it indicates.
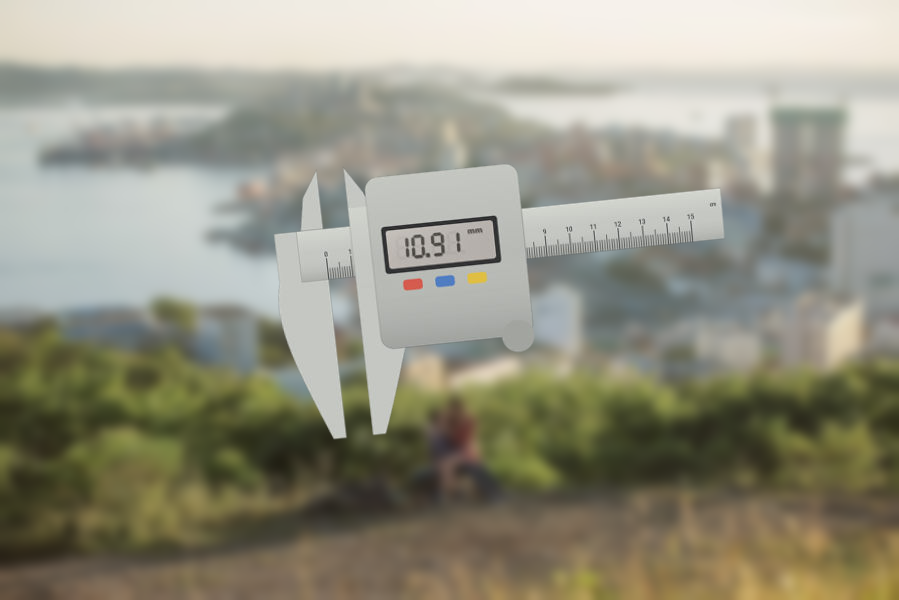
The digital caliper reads 10.91 mm
